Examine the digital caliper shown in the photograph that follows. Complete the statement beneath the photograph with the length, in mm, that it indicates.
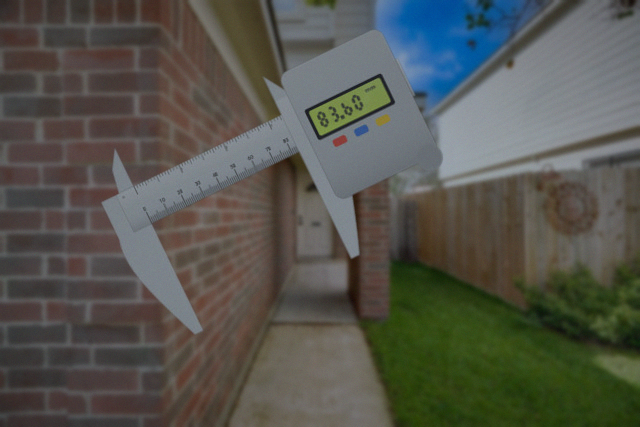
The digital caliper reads 83.60 mm
